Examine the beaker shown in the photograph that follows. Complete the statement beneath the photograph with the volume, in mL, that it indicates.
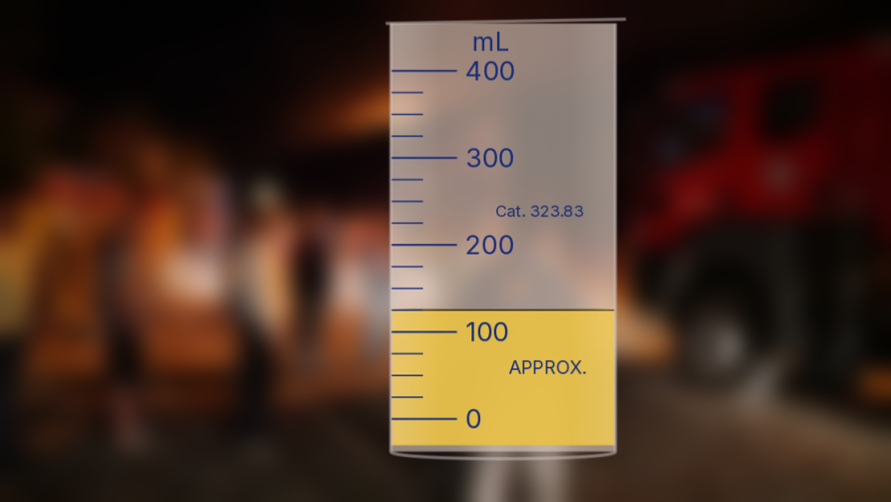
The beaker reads 125 mL
